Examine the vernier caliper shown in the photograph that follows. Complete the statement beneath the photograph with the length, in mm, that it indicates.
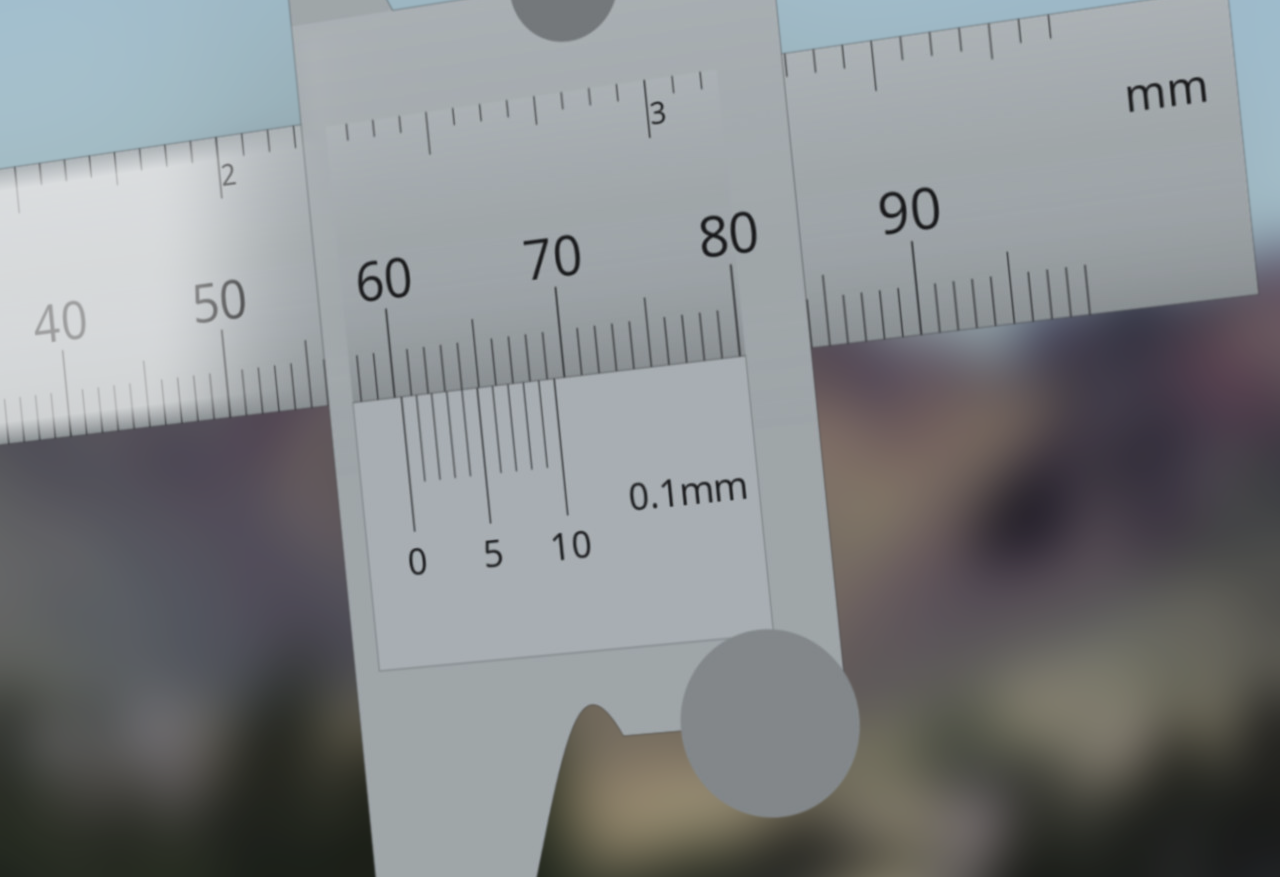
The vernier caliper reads 60.4 mm
